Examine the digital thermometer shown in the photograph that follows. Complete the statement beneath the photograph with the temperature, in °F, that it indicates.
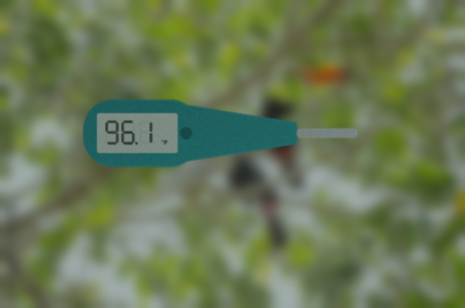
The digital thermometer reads 96.1 °F
